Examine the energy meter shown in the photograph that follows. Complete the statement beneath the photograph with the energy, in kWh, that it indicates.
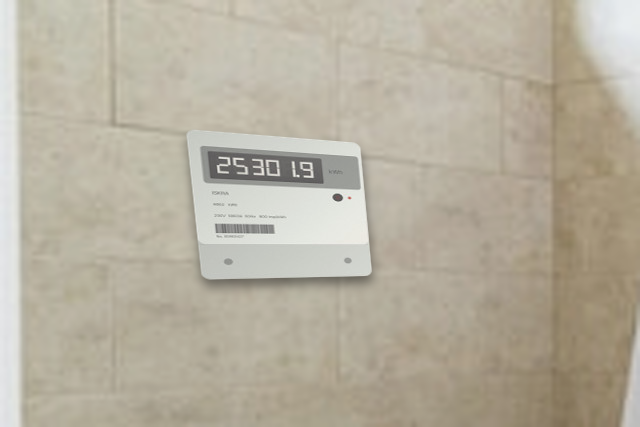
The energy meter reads 25301.9 kWh
